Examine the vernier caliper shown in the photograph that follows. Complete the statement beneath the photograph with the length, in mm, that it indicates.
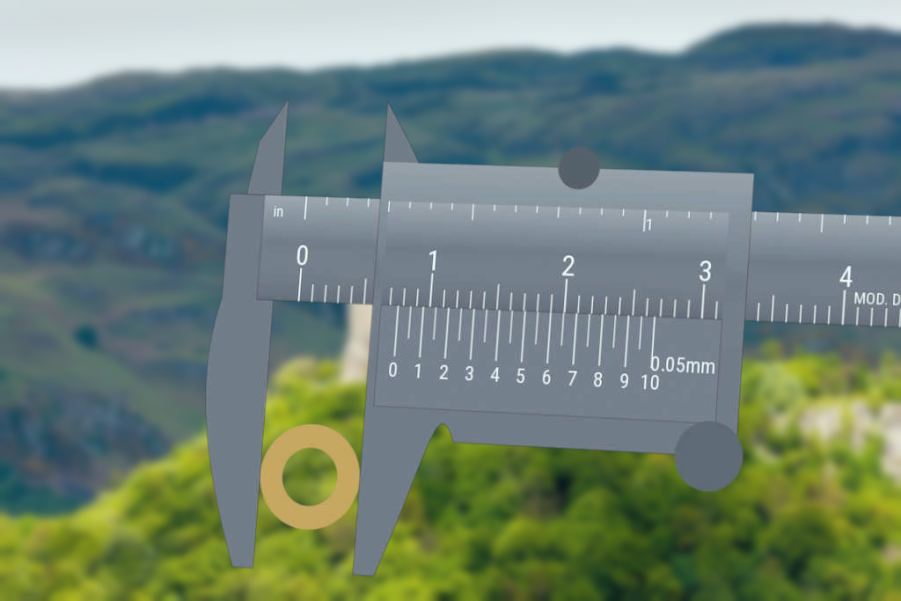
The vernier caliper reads 7.6 mm
